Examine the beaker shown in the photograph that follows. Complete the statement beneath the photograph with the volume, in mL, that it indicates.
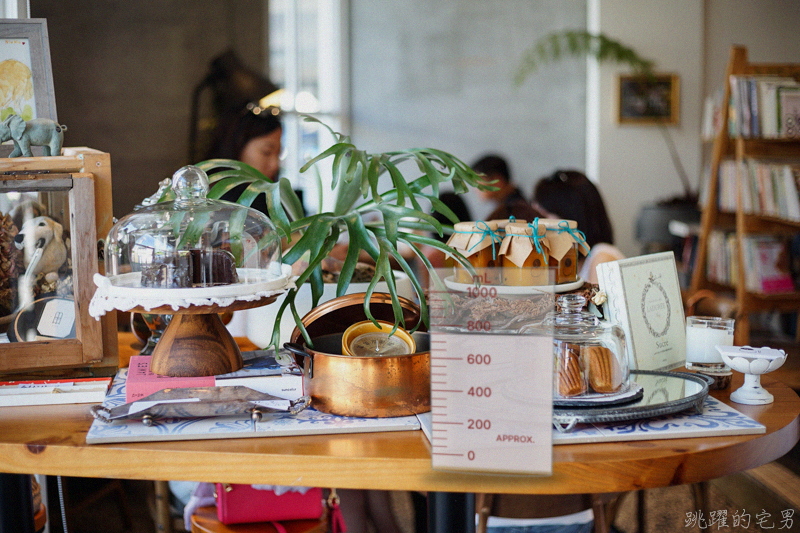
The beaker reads 750 mL
